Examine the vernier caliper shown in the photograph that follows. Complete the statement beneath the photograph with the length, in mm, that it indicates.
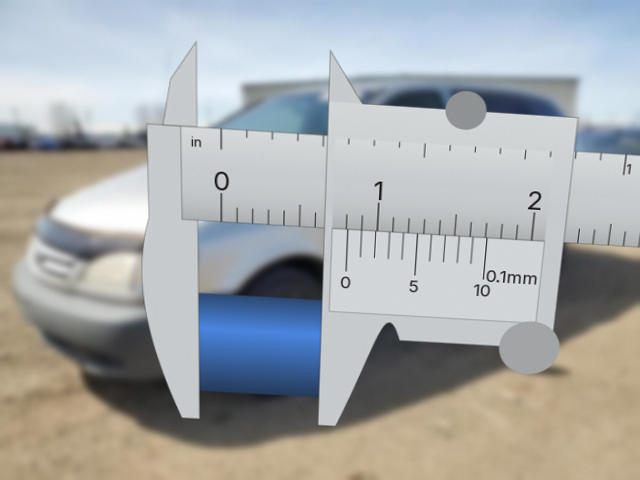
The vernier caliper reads 8.1 mm
